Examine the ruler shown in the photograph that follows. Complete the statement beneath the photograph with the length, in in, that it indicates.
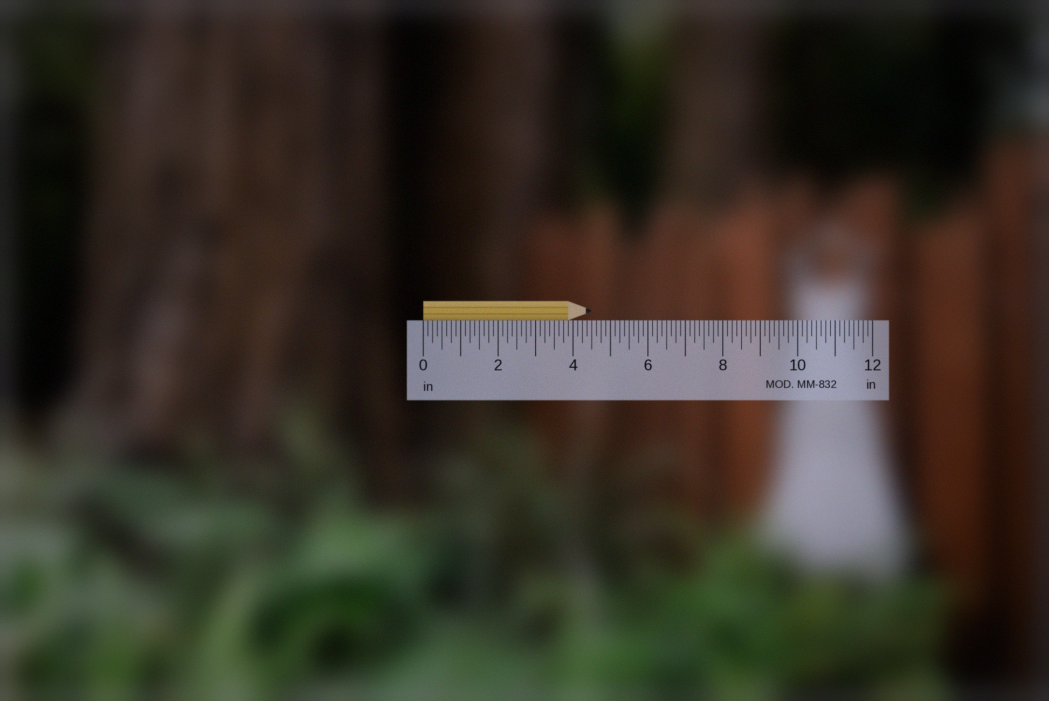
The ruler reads 4.5 in
